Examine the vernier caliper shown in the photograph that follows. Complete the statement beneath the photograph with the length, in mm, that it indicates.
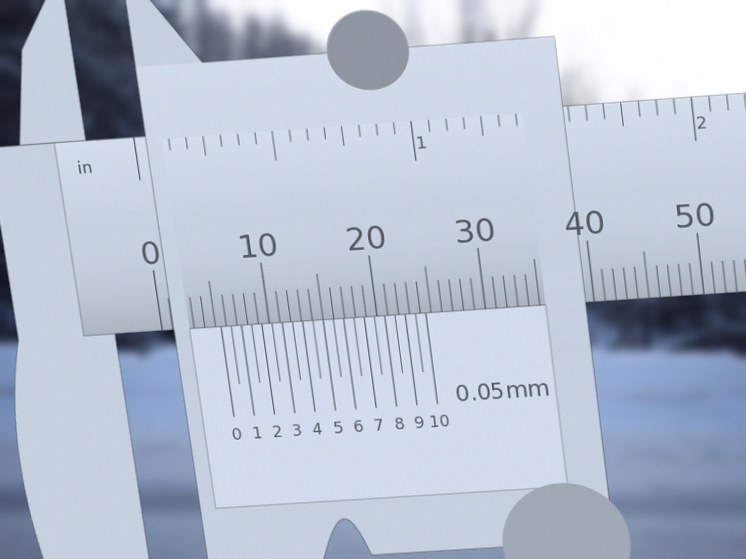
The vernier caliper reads 5.5 mm
